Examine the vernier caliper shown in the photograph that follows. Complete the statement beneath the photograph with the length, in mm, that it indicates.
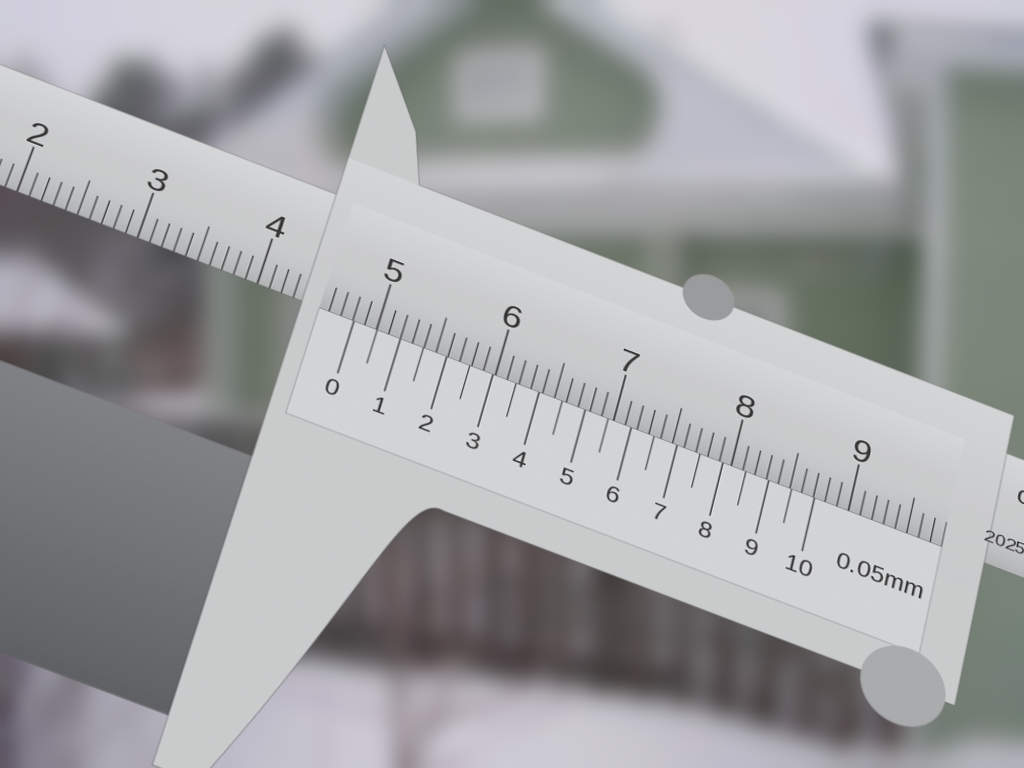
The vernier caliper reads 48.1 mm
